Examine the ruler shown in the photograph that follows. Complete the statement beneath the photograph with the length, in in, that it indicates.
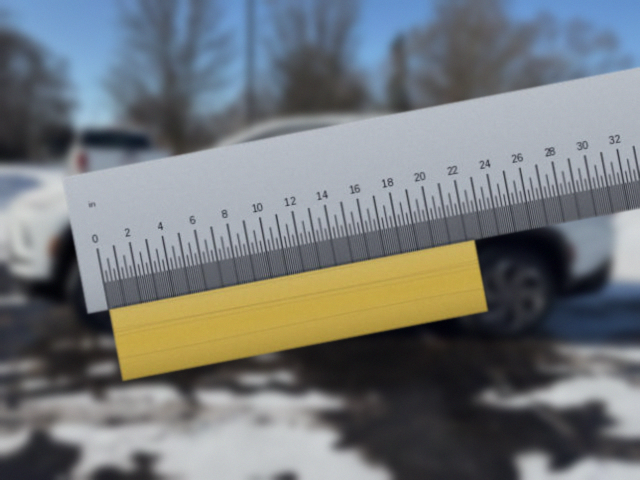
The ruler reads 22.5 in
